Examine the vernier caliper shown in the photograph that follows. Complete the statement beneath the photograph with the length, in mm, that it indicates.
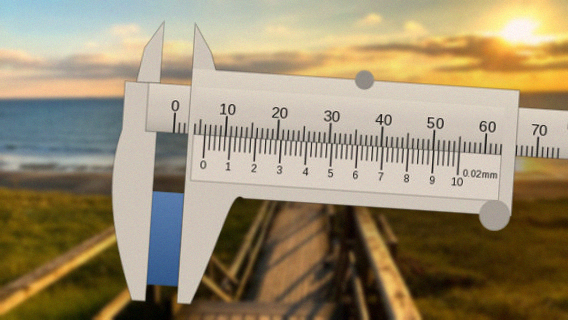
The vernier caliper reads 6.0 mm
